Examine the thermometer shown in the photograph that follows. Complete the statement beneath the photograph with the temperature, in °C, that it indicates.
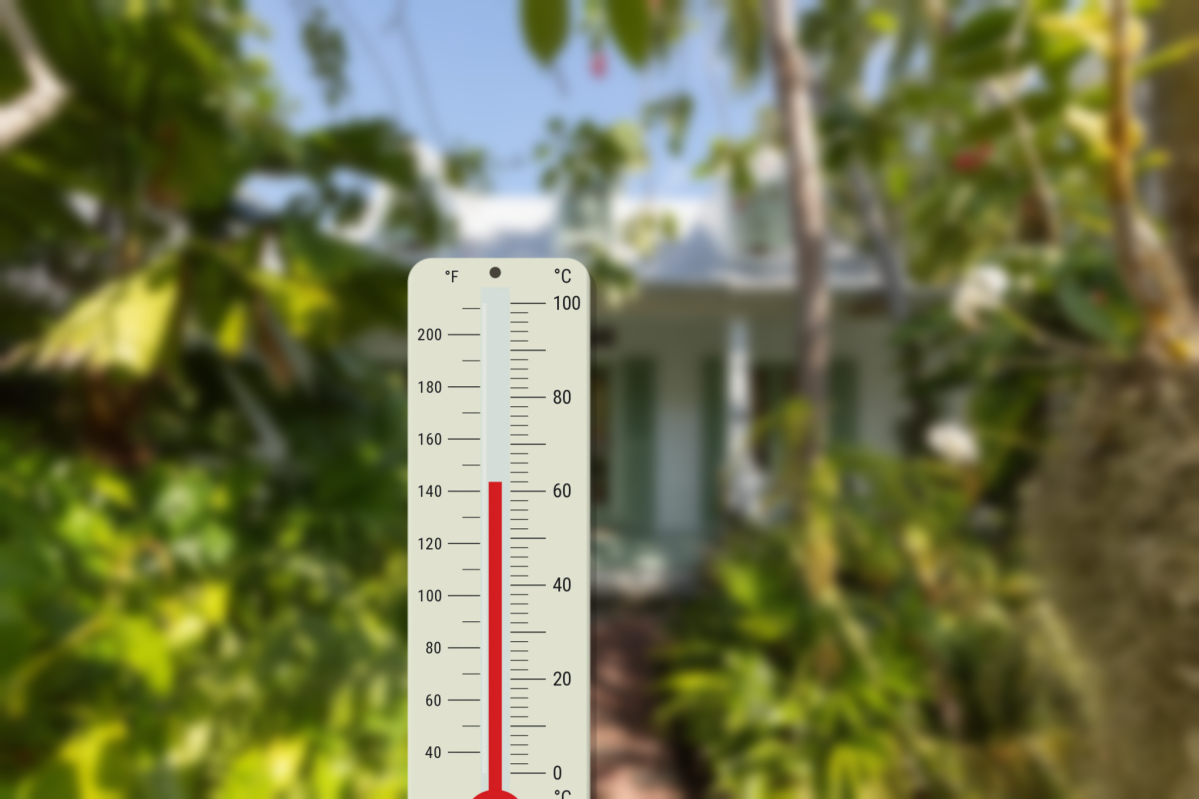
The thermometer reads 62 °C
